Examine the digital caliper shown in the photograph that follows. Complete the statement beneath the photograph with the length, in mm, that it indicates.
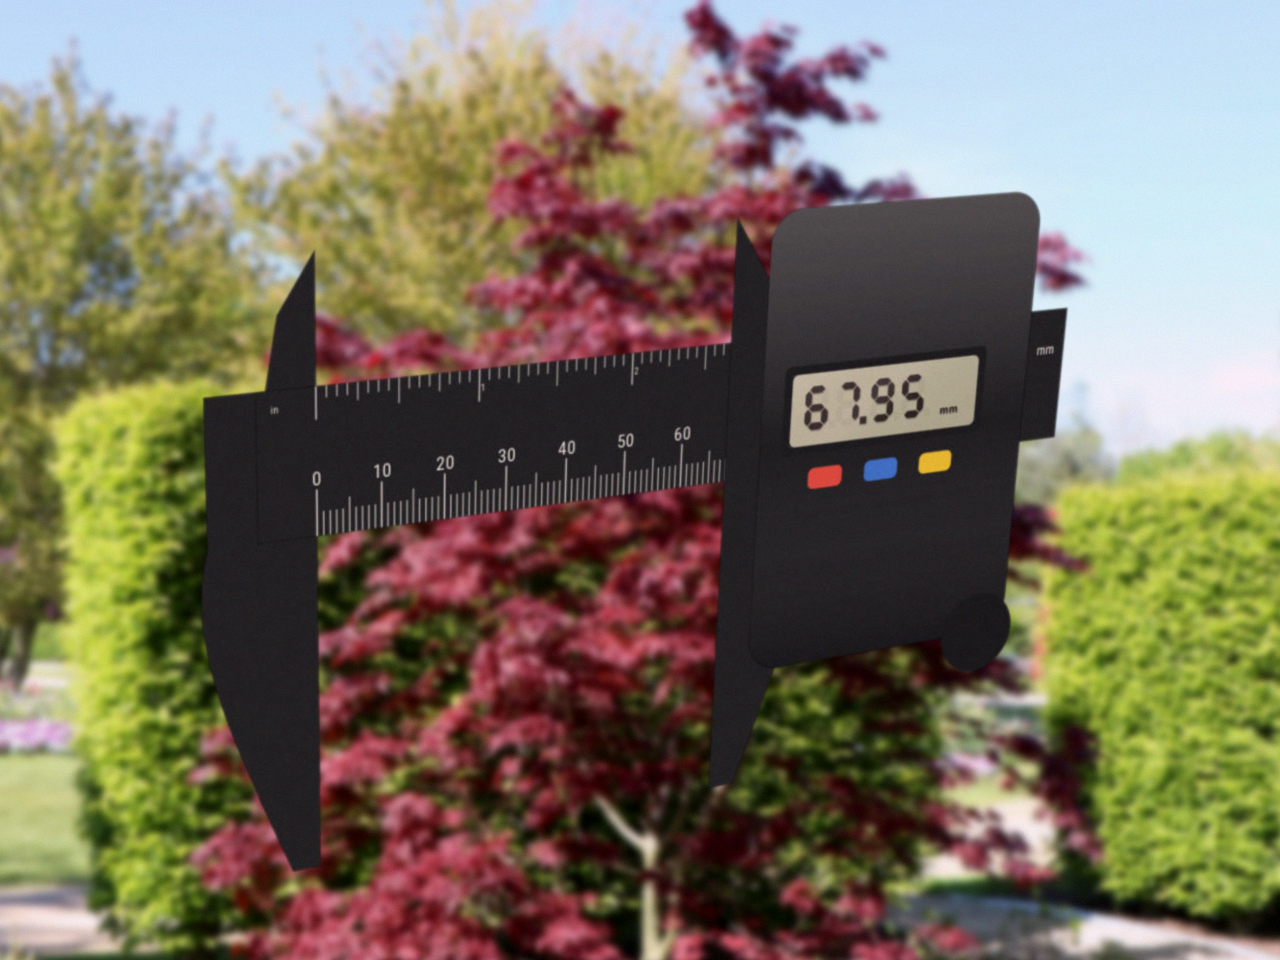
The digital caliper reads 67.95 mm
